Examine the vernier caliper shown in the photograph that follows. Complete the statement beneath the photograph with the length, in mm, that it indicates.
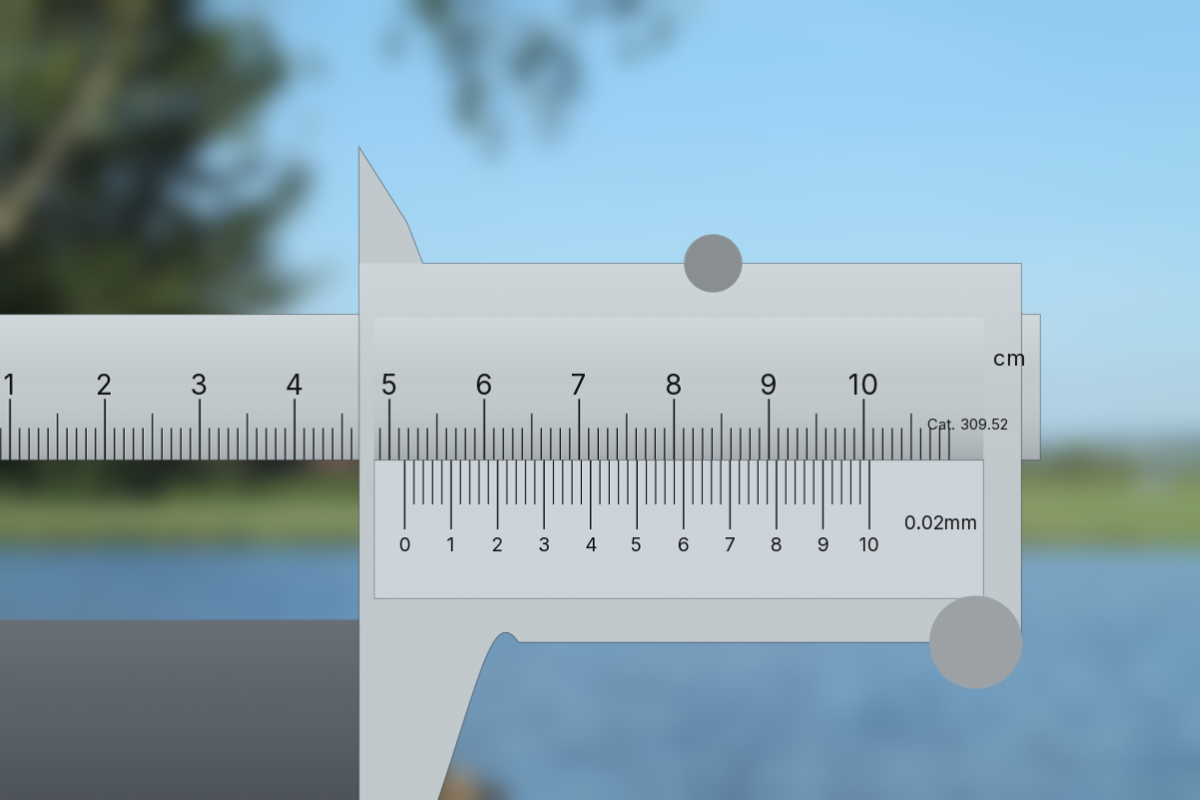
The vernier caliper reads 51.6 mm
